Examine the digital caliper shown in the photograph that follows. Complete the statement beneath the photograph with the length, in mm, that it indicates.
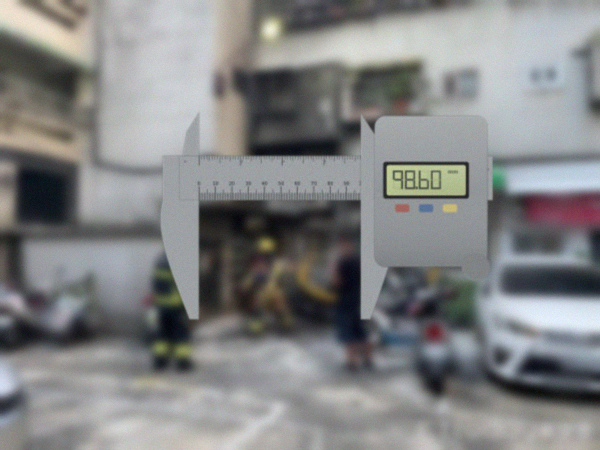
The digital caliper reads 98.60 mm
